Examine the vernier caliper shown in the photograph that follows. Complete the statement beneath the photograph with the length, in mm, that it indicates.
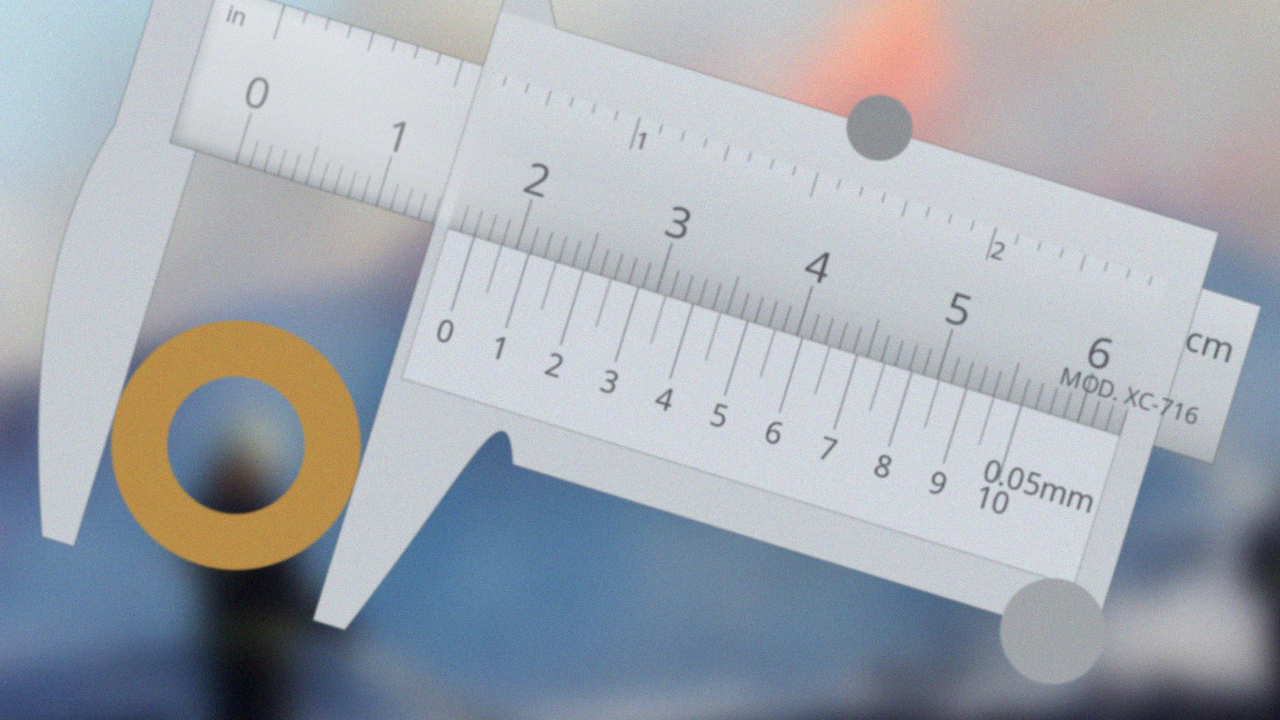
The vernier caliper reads 17.0 mm
